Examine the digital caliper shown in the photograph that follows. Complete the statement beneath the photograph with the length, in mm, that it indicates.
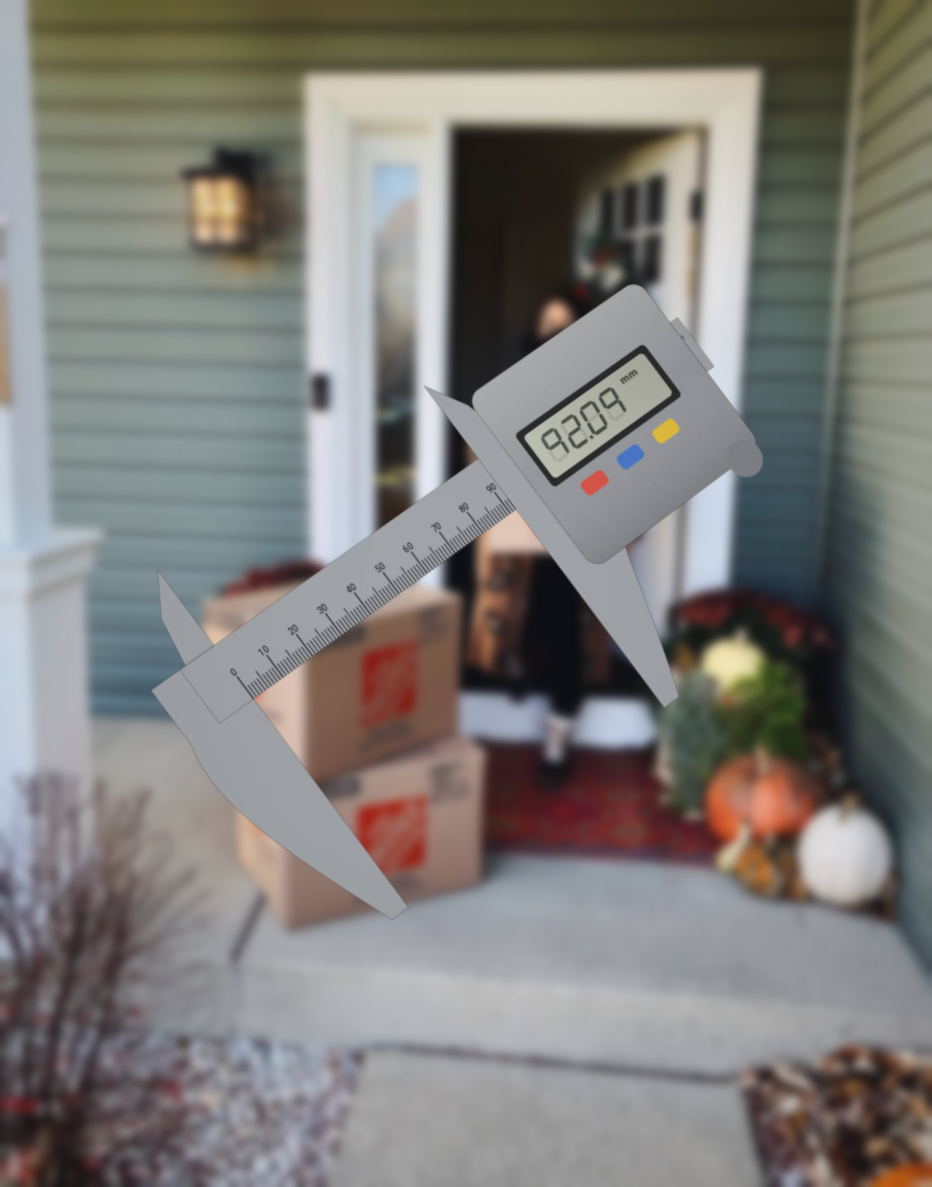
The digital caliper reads 92.09 mm
